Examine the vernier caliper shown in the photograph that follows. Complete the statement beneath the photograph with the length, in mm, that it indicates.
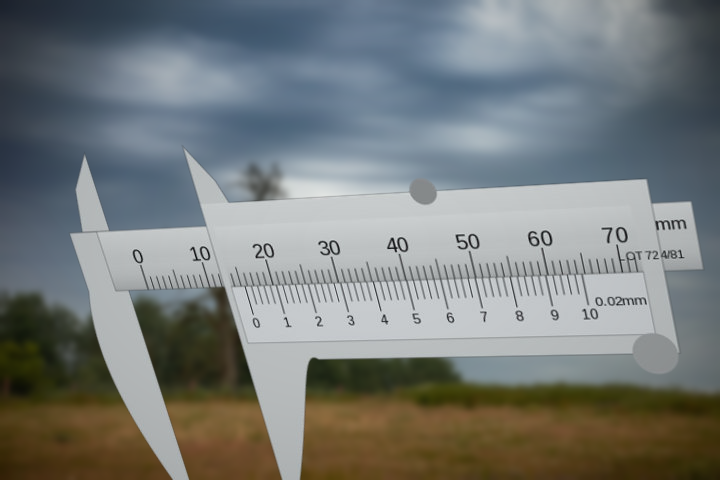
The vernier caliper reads 15.6 mm
